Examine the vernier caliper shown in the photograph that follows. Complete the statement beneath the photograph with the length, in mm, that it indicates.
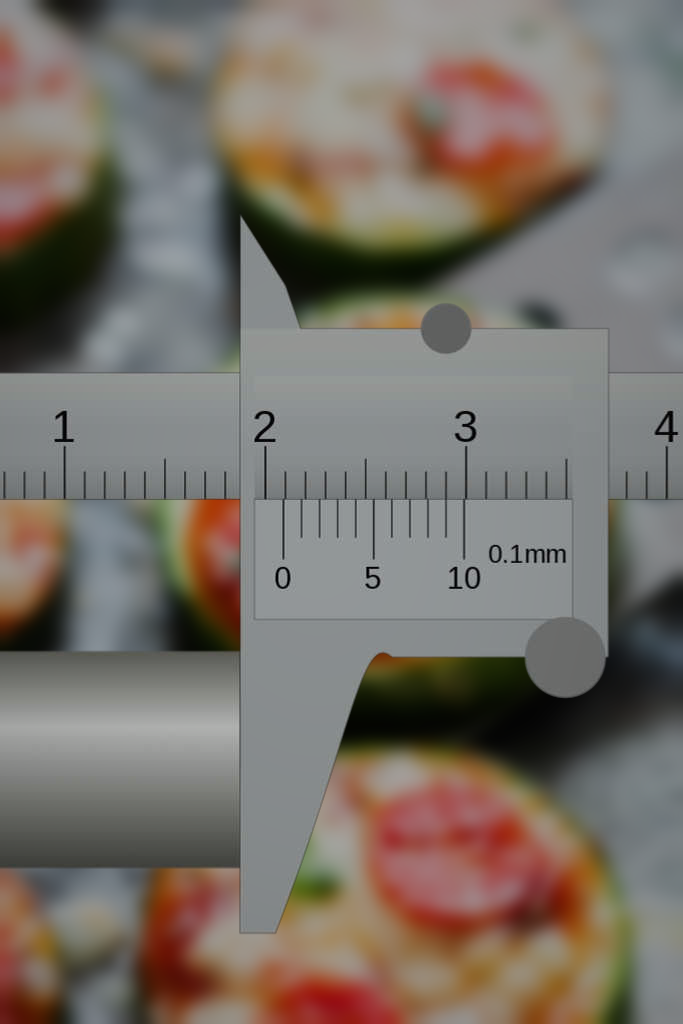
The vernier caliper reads 20.9 mm
